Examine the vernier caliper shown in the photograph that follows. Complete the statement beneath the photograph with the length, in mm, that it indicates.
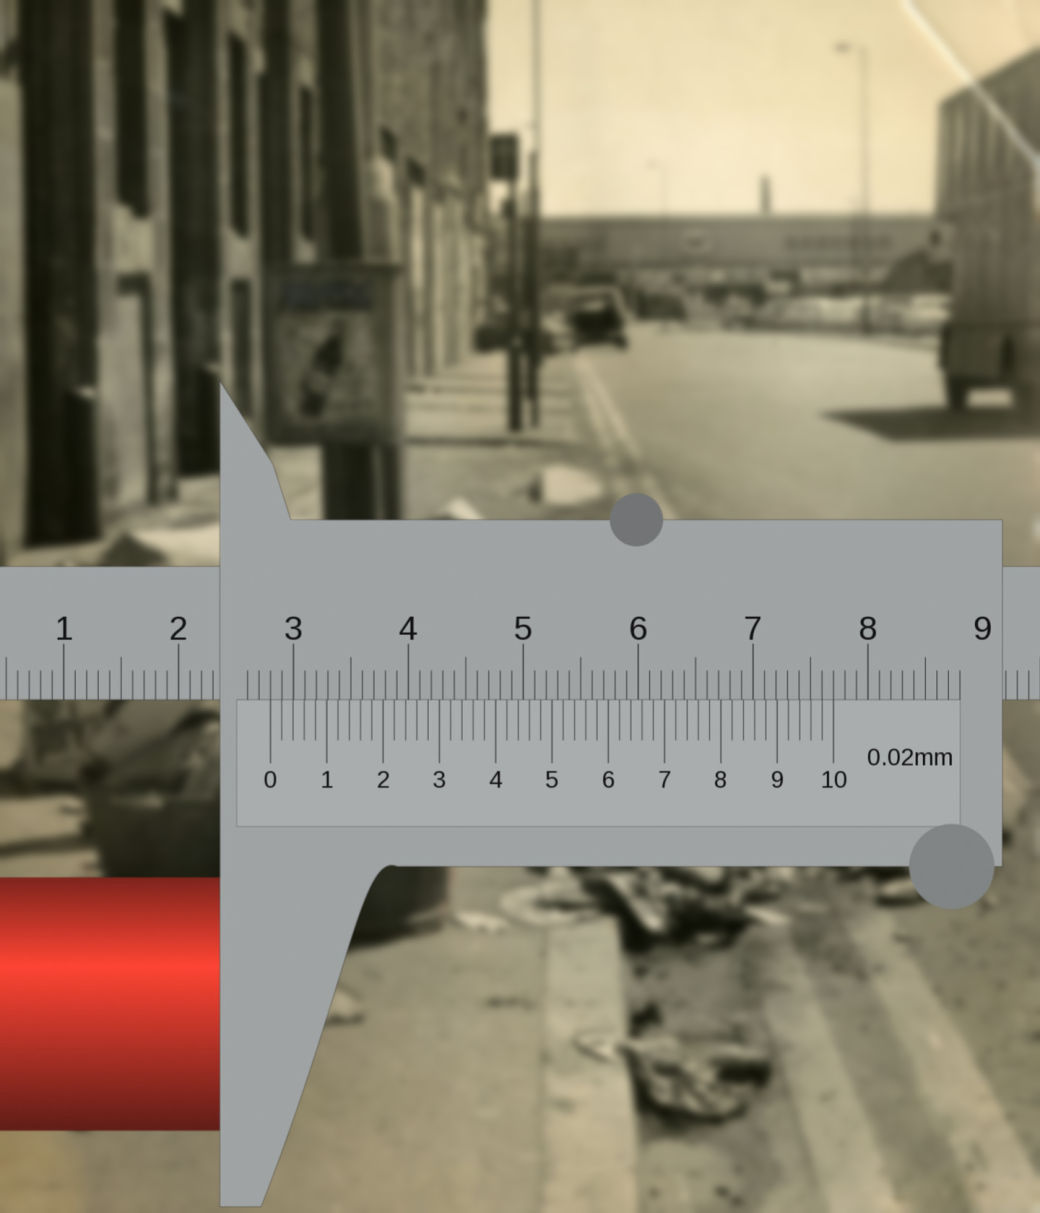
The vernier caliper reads 28.0 mm
